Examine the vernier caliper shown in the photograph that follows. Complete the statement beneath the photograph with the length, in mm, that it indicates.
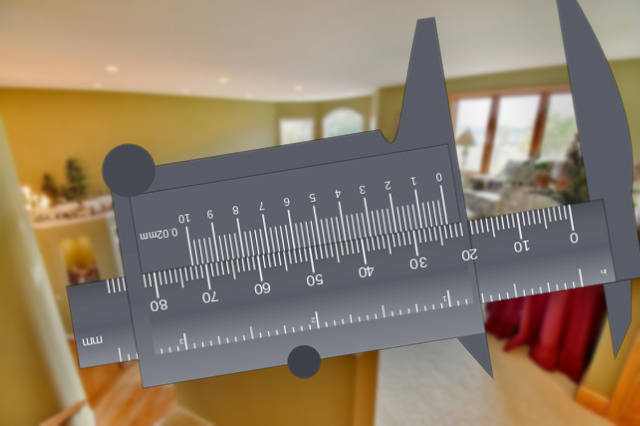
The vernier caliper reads 23.5 mm
